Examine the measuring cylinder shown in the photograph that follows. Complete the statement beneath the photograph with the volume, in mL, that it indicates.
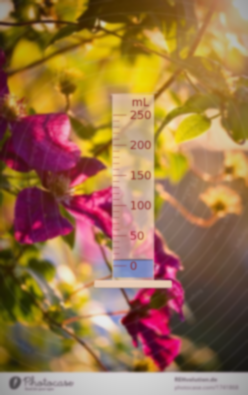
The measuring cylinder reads 10 mL
